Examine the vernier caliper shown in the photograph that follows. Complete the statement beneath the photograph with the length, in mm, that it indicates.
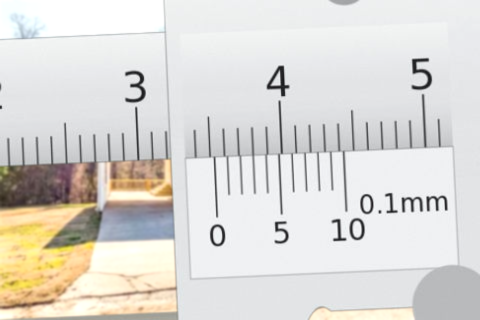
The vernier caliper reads 35.3 mm
